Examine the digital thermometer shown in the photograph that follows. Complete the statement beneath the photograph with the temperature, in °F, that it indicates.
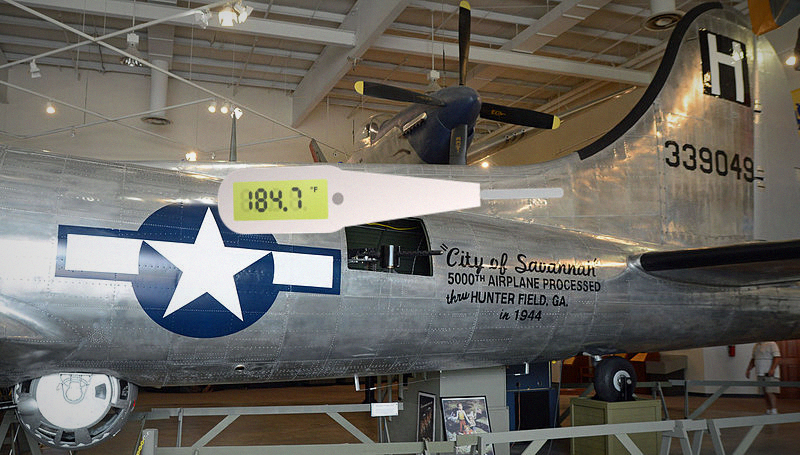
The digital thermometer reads 184.7 °F
